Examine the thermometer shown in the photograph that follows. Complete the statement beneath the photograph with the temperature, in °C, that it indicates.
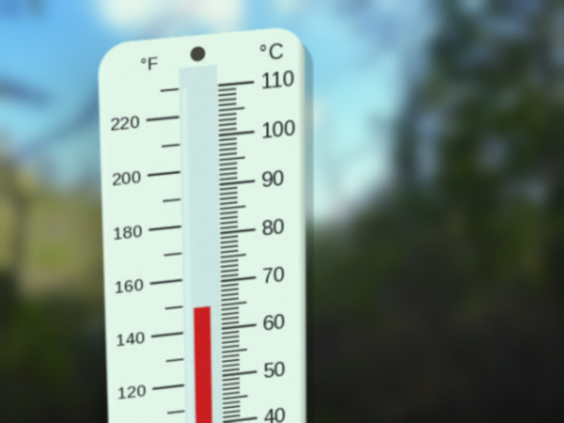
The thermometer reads 65 °C
